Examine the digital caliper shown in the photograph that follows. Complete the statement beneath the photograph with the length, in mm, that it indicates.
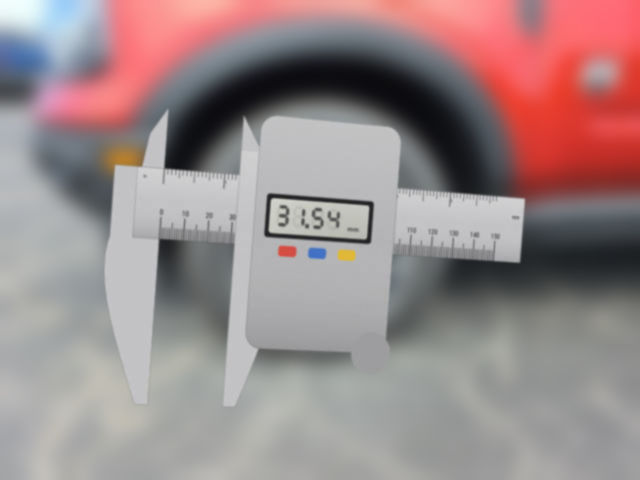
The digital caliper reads 31.54 mm
